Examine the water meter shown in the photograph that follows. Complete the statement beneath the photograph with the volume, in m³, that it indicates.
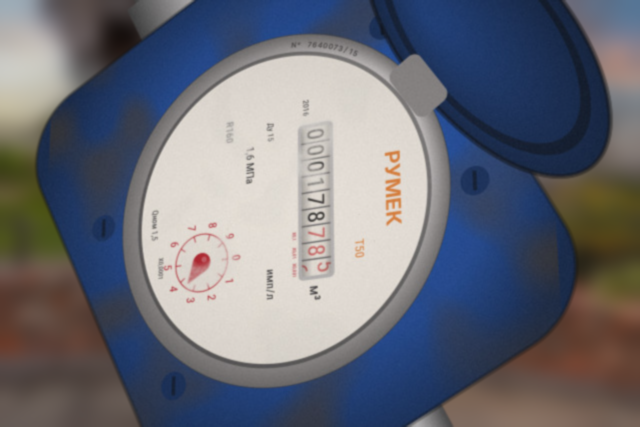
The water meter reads 178.7853 m³
